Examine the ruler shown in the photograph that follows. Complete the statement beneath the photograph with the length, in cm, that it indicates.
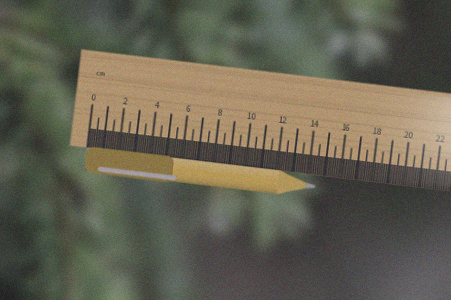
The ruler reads 14.5 cm
